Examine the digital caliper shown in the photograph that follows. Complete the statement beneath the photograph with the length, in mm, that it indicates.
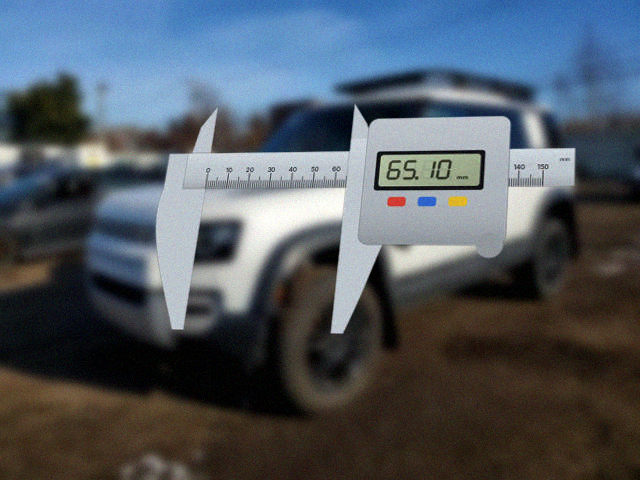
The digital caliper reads 65.10 mm
